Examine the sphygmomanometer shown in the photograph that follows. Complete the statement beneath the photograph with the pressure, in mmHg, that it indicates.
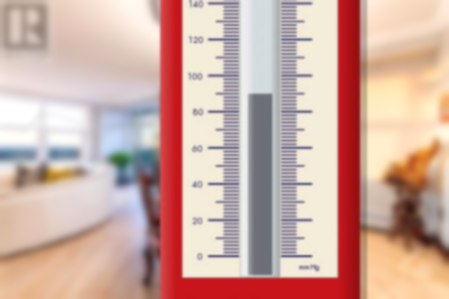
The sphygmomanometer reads 90 mmHg
